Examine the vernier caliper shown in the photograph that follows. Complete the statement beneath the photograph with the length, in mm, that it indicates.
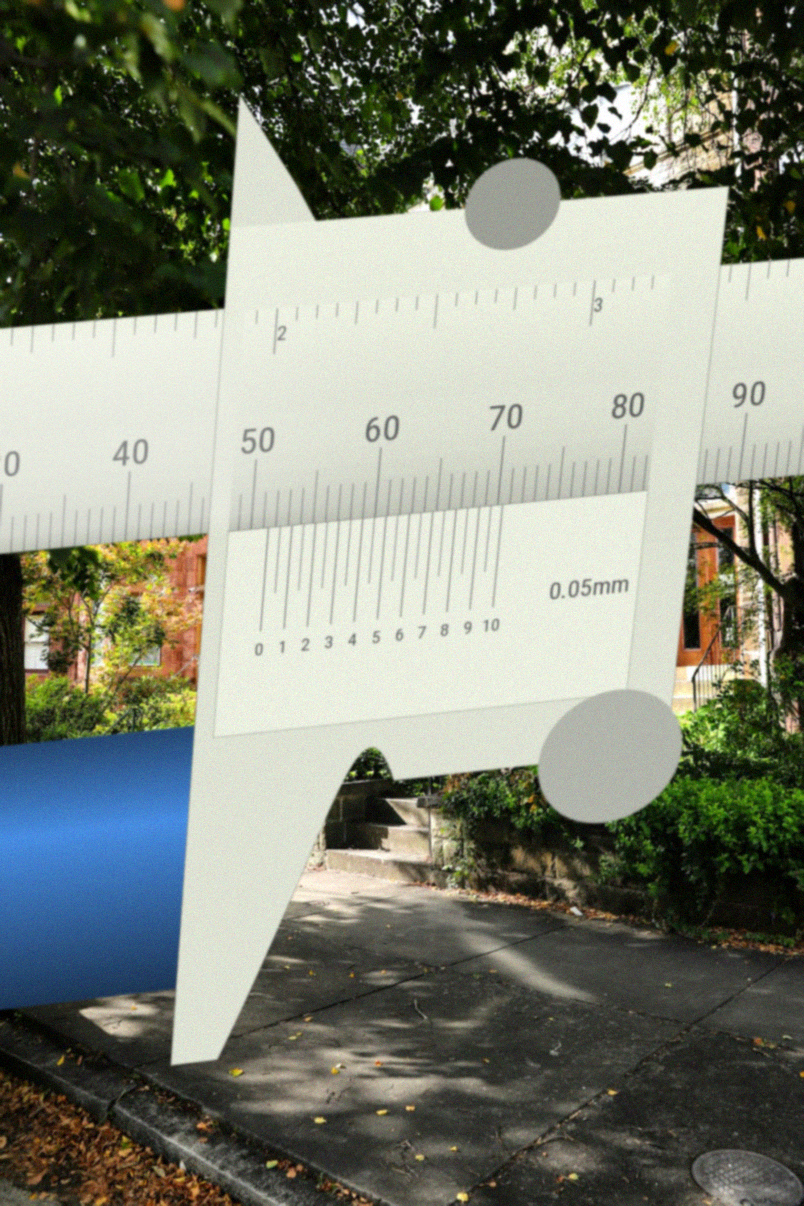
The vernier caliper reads 51.4 mm
